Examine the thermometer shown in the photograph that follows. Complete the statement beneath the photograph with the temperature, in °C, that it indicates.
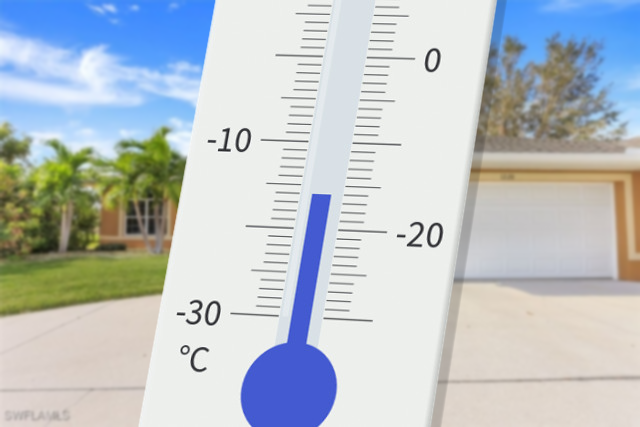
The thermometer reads -16 °C
